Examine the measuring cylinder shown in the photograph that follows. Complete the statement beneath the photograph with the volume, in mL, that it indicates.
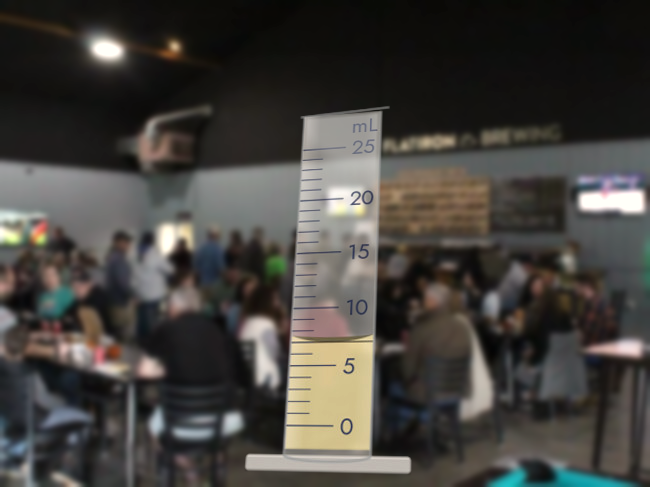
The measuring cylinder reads 7 mL
